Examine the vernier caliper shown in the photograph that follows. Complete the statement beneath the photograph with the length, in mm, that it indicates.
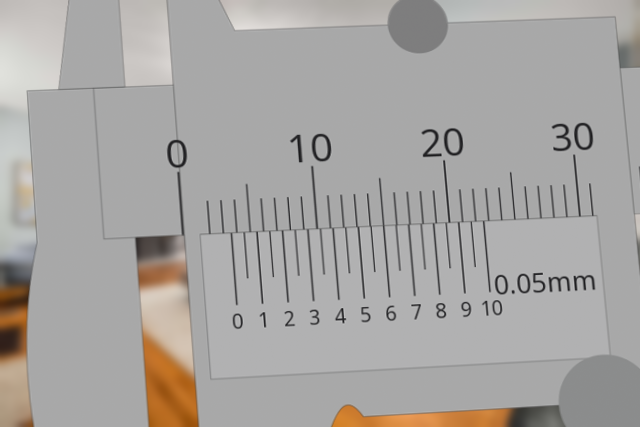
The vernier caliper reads 3.6 mm
